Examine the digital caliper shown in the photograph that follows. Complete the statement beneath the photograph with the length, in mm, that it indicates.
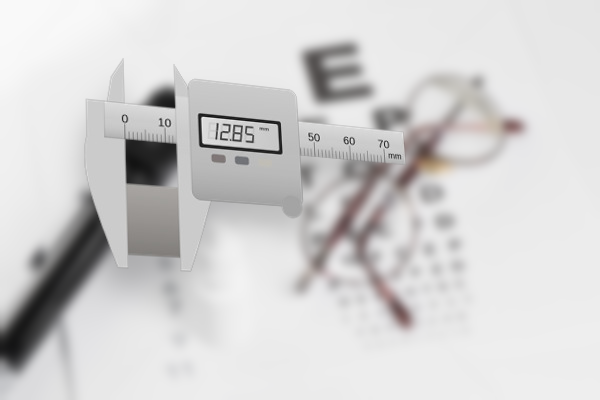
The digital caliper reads 12.85 mm
